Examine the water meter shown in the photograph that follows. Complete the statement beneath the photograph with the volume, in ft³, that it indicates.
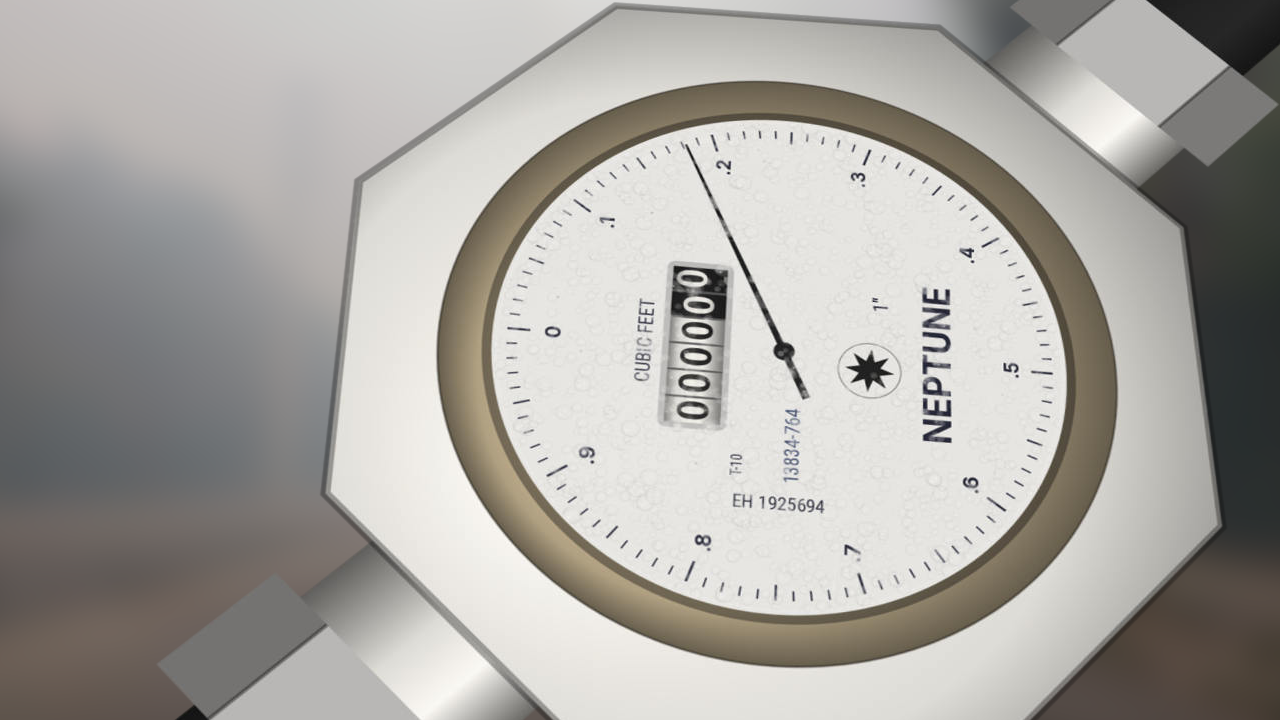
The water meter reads 0.18 ft³
